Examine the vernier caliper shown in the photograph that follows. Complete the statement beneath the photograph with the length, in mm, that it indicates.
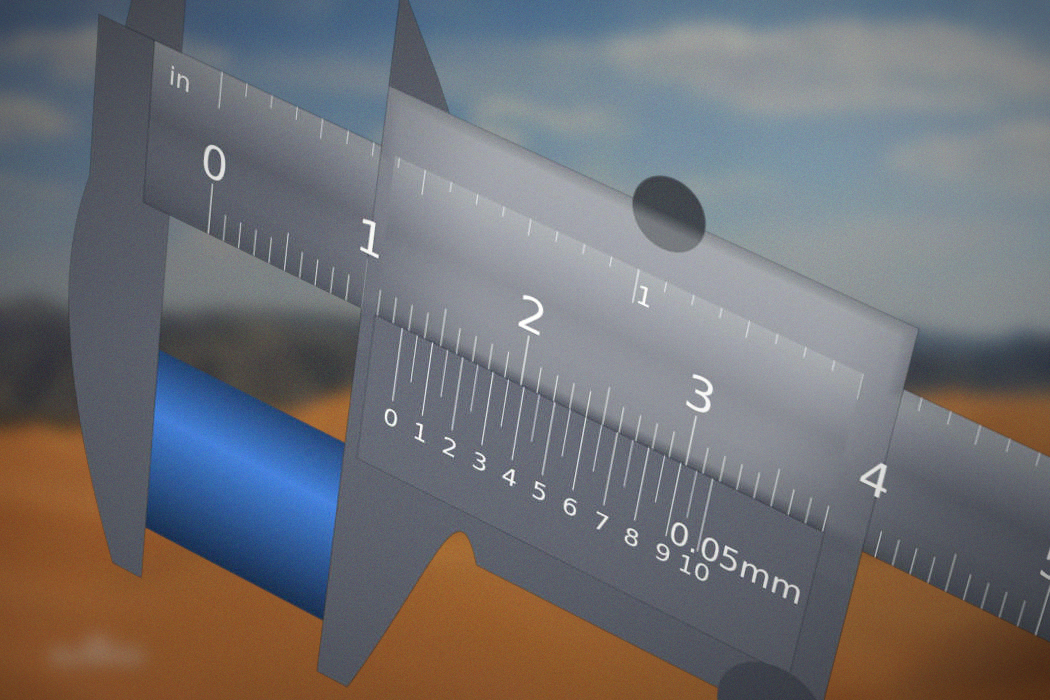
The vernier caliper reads 12.6 mm
